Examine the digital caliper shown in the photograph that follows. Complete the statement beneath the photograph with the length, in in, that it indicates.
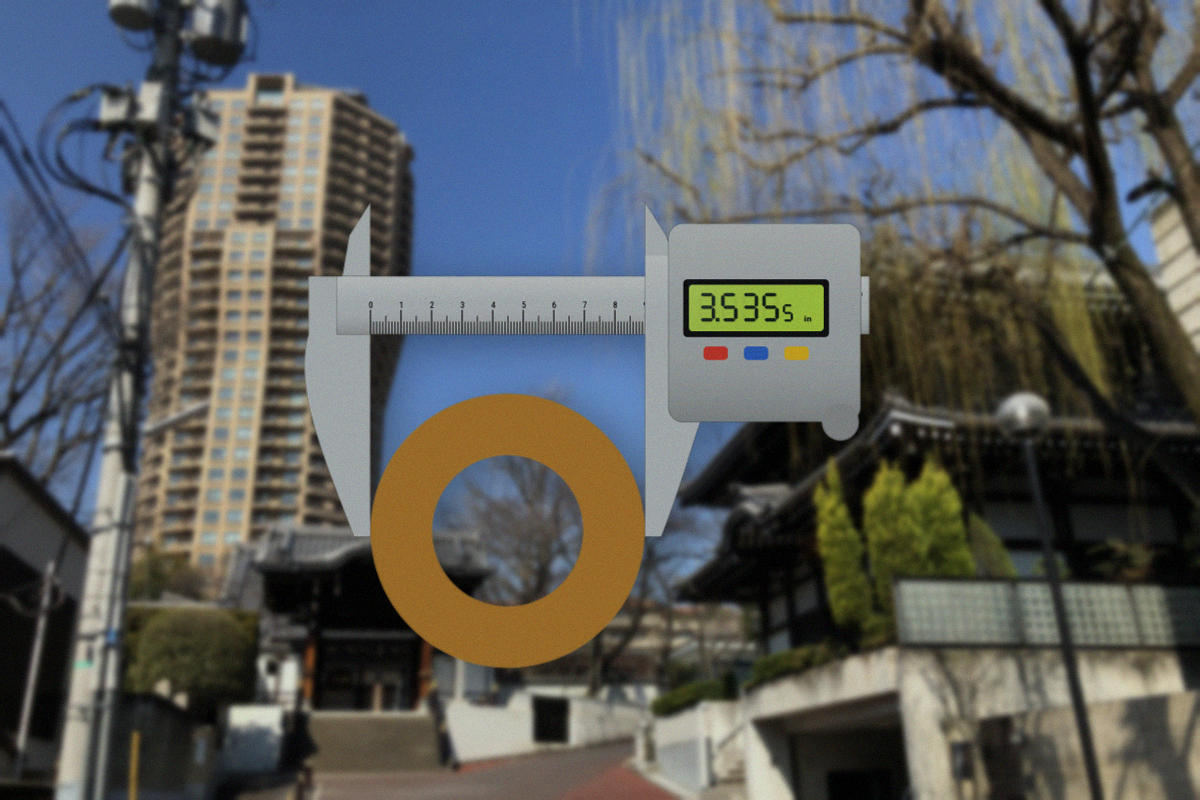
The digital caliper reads 3.5355 in
